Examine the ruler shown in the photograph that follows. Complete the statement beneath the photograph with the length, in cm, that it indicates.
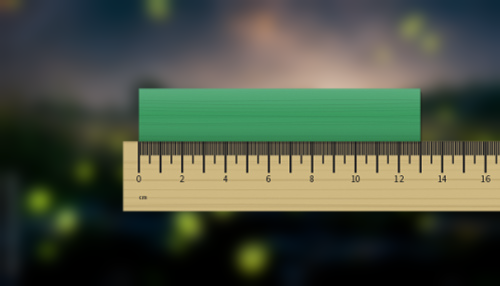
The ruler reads 13 cm
